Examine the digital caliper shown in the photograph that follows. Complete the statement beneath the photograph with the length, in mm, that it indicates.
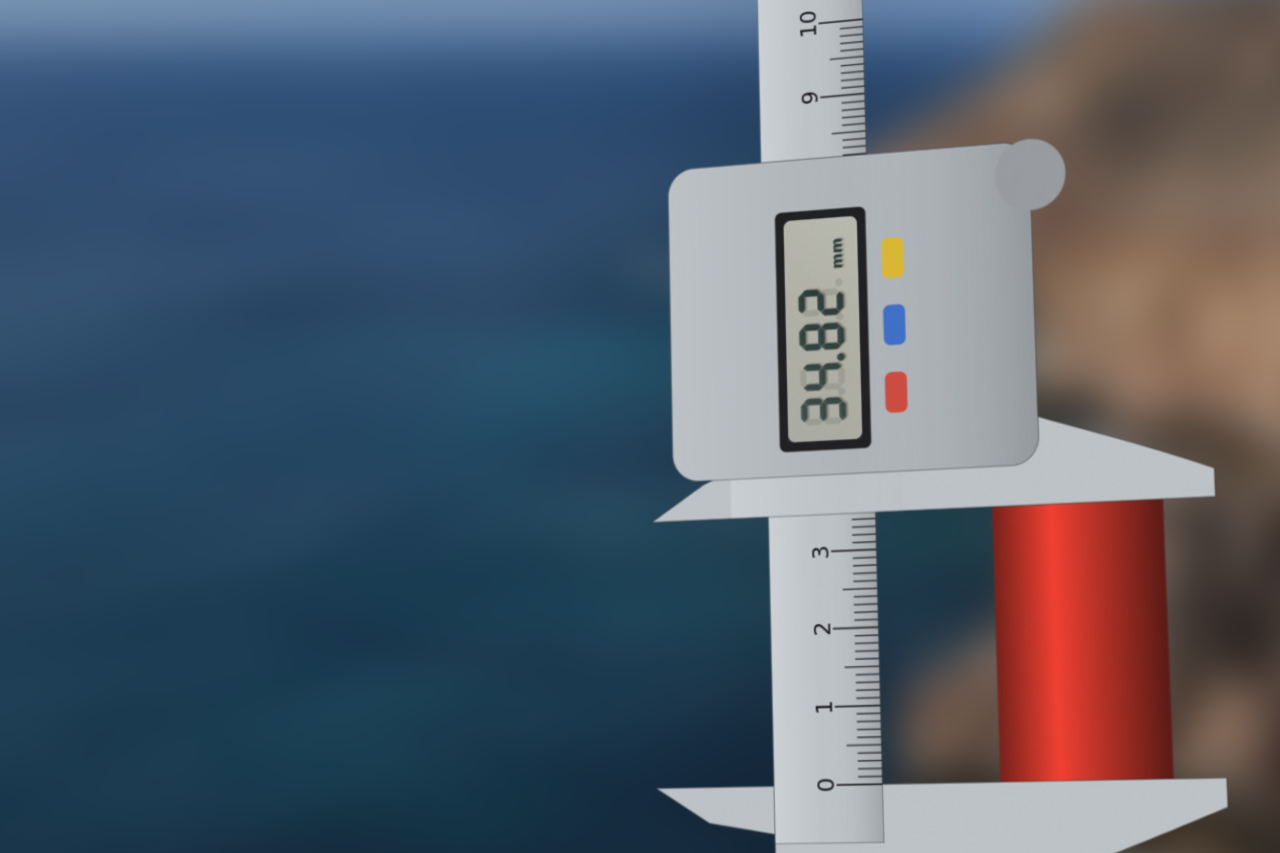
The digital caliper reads 34.82 mm
